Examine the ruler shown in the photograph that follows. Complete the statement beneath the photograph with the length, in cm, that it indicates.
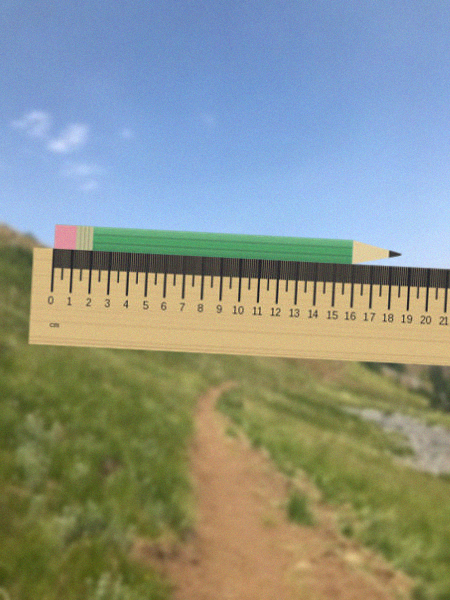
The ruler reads 18.5 cm
